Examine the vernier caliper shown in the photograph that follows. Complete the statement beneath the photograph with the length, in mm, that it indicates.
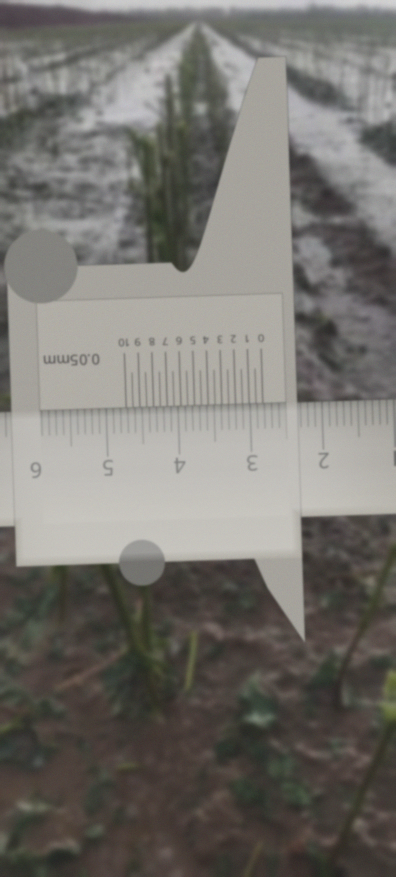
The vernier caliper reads 28.2 mm
